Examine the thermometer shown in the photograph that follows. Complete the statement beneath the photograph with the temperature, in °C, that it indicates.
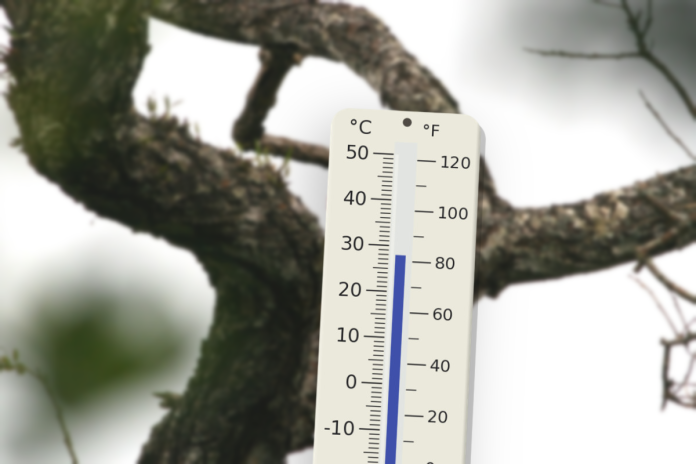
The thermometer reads 28 °C
